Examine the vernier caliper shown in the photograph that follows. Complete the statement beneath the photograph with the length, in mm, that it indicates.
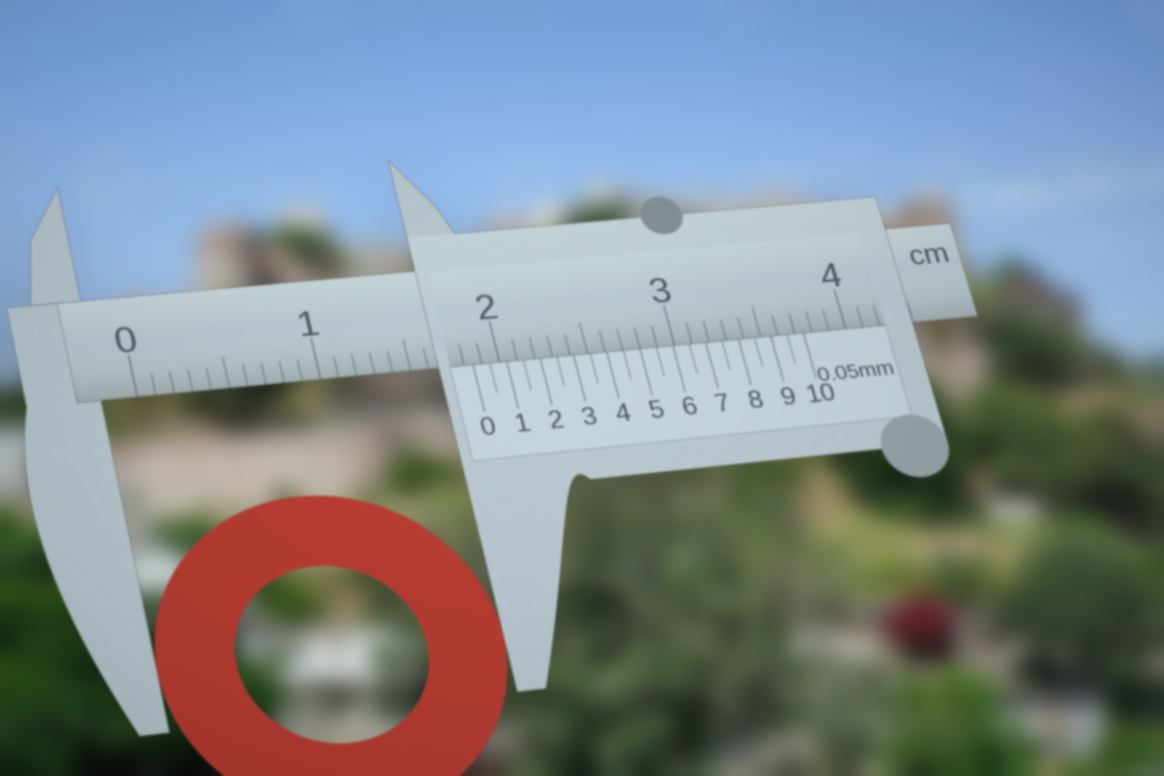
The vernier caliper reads 18.5 mm
